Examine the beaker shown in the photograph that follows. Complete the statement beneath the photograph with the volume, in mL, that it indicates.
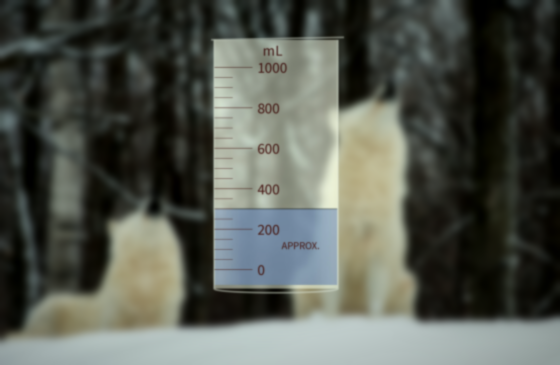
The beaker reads 300 mL
